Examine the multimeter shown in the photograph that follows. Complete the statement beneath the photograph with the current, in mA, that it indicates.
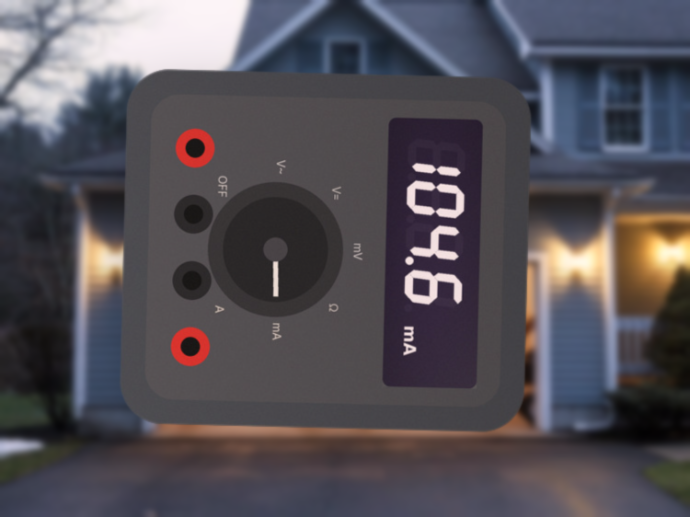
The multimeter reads 104.6 mA
